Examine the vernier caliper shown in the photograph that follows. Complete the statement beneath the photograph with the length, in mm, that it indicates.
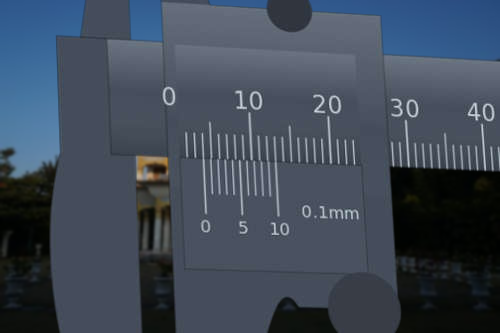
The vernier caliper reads 4.0 mm
